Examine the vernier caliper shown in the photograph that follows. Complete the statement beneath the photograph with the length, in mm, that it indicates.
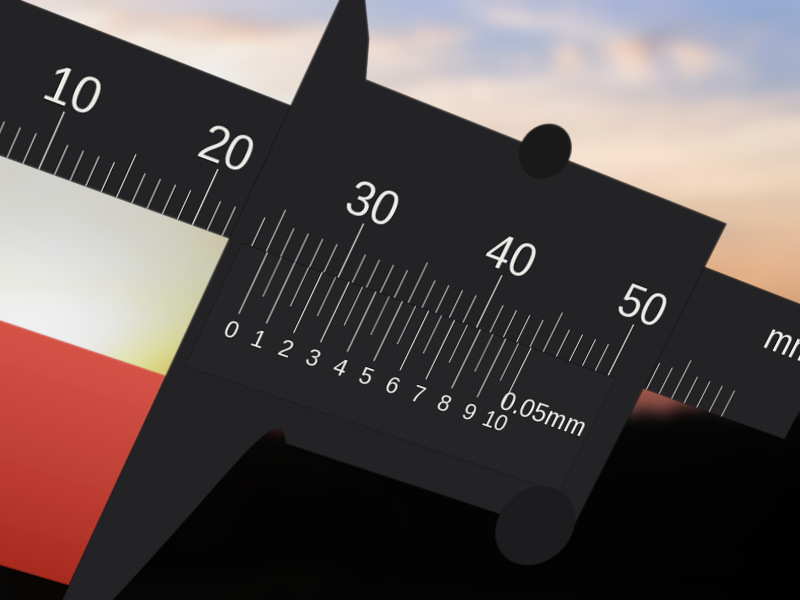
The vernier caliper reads 25.1 mm
